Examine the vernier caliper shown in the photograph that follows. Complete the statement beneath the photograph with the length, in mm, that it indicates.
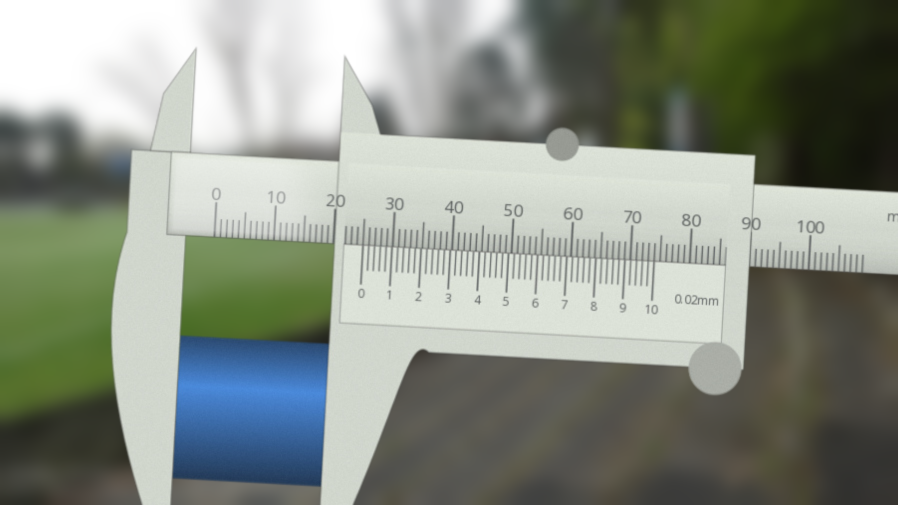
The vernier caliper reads 25.0 mm
